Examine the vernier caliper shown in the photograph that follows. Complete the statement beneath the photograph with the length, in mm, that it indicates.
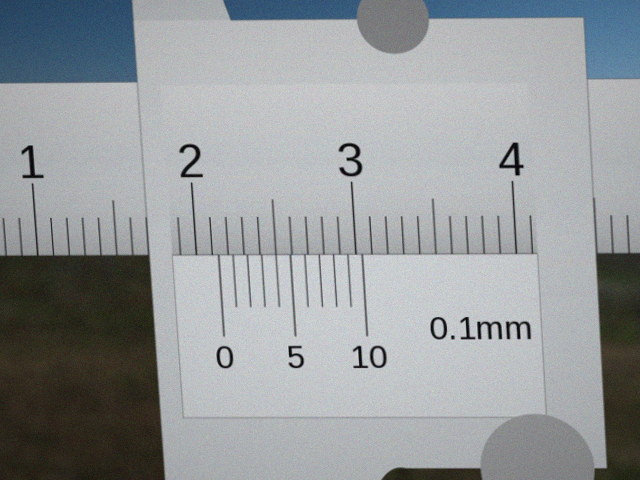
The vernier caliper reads 21.4 mm
